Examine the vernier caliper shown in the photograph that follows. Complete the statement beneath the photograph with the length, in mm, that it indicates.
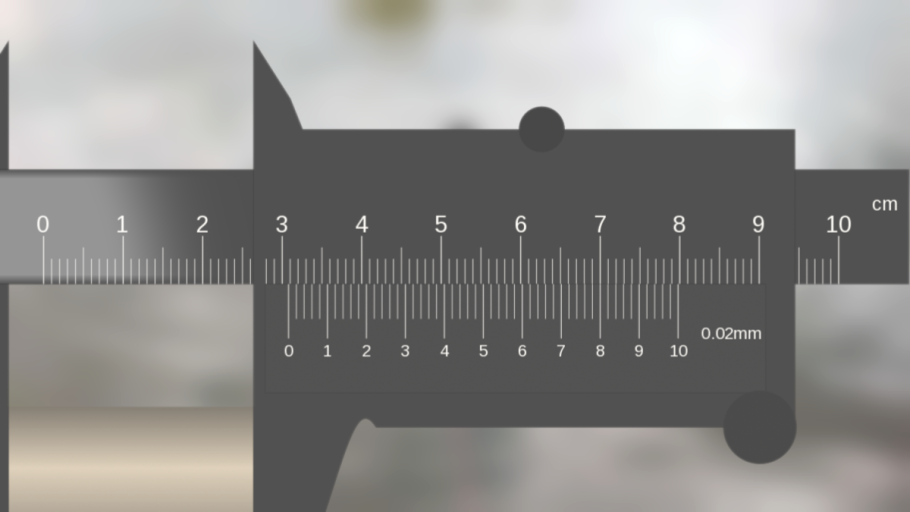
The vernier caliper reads 30.8 mm
